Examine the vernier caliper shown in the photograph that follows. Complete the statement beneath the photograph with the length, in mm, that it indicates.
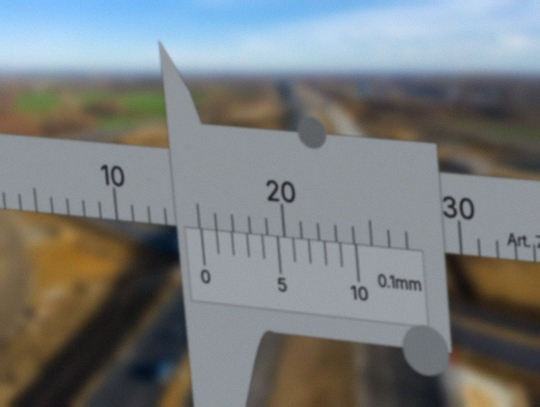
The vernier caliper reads 15.1 mm
